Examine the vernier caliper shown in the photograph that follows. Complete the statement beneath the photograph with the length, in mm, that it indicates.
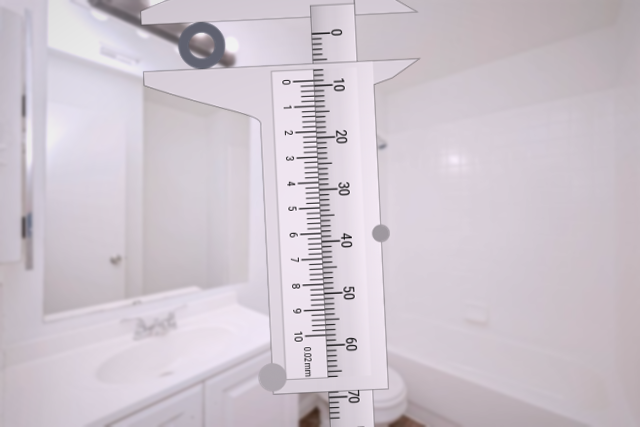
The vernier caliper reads 9.0 mm
